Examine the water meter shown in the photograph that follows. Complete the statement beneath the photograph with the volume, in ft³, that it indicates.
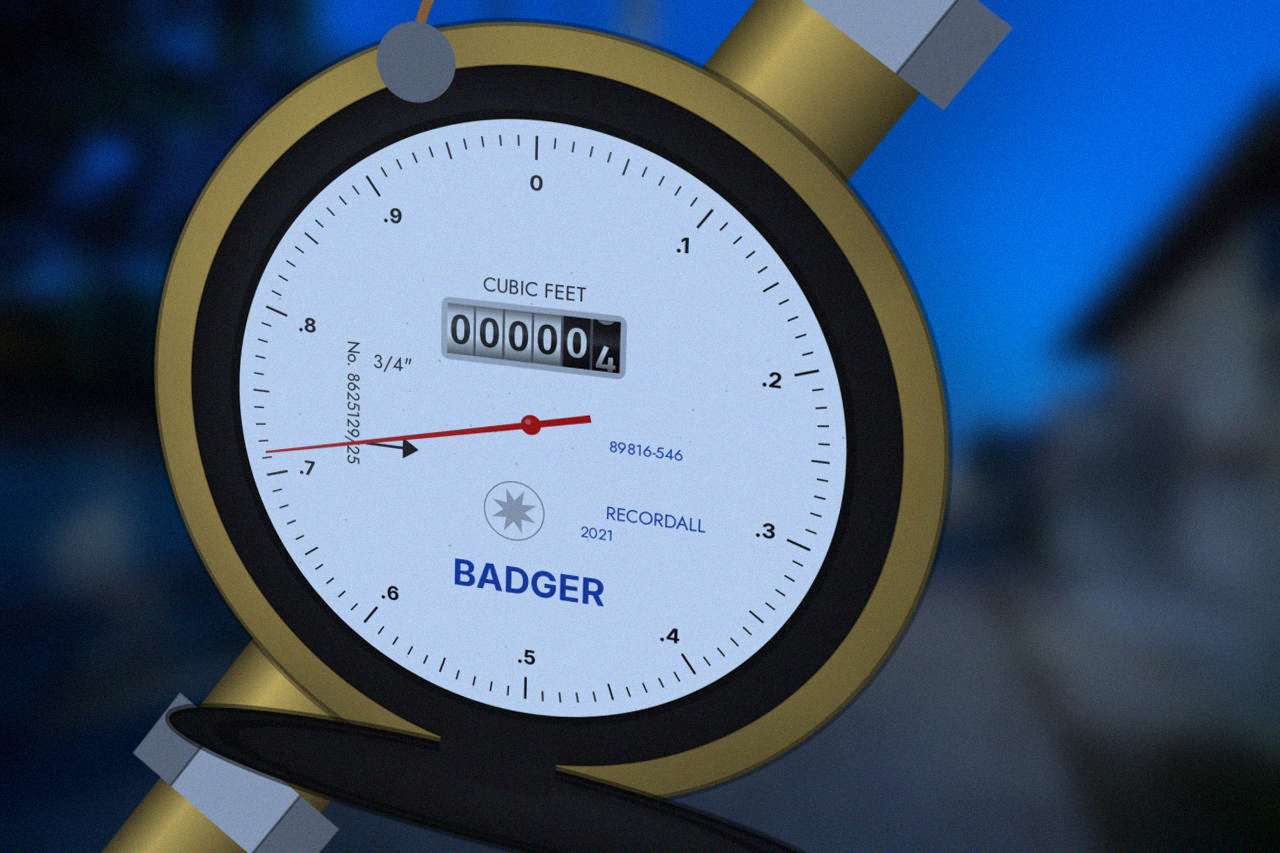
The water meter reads 3.71 ft³
